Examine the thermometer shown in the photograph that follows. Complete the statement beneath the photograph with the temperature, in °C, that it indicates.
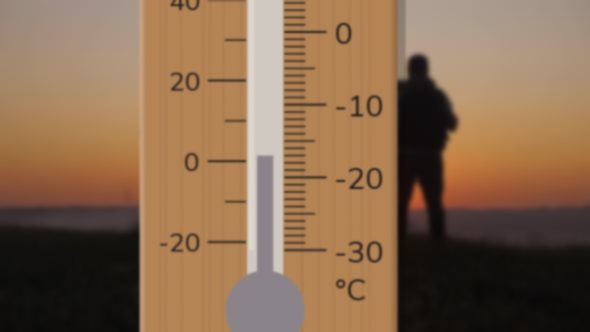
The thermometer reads -17 °C
